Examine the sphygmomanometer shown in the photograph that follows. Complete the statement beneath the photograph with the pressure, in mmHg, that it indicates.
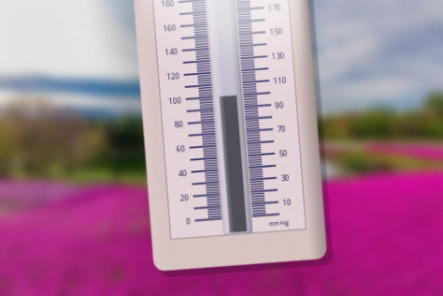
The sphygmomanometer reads 100 mmHg
